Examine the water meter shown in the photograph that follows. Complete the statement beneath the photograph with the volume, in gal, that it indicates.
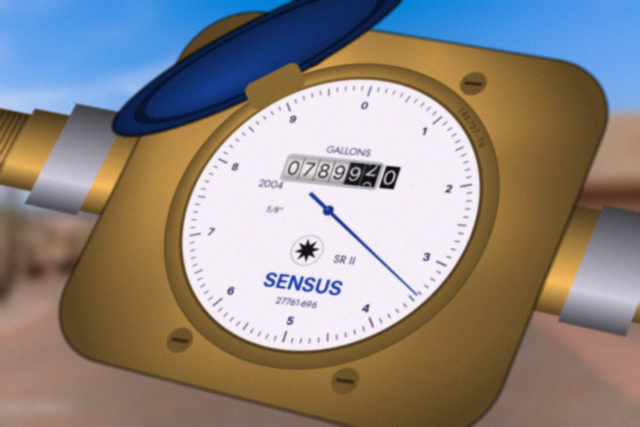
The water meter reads 789923.4 gal
